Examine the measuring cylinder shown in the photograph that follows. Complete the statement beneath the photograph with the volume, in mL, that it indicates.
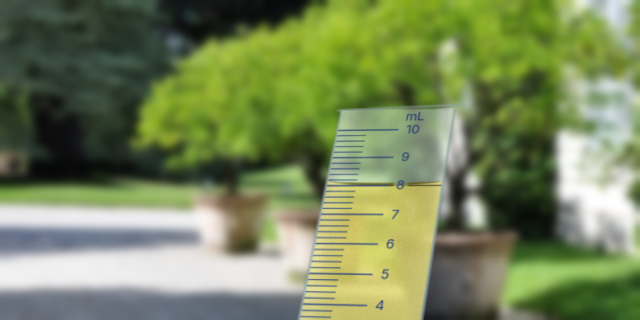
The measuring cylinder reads 8 mL
